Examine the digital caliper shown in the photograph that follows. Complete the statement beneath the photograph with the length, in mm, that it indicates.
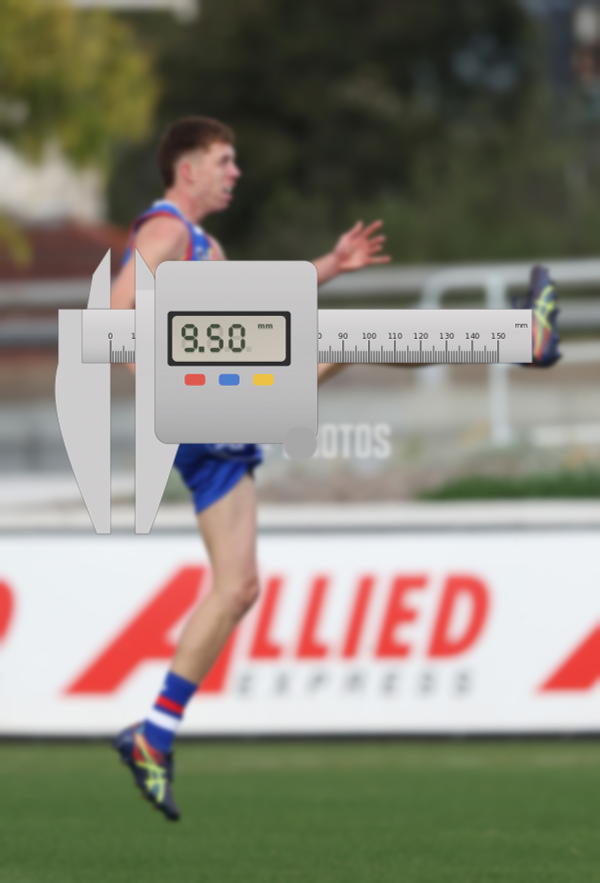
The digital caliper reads 9.50 mm
